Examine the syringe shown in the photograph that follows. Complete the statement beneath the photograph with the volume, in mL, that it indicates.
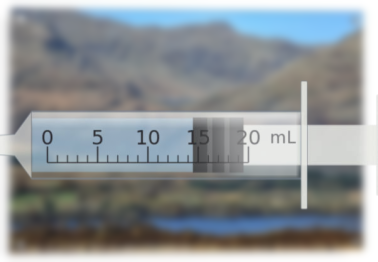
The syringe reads 14.5 mL
